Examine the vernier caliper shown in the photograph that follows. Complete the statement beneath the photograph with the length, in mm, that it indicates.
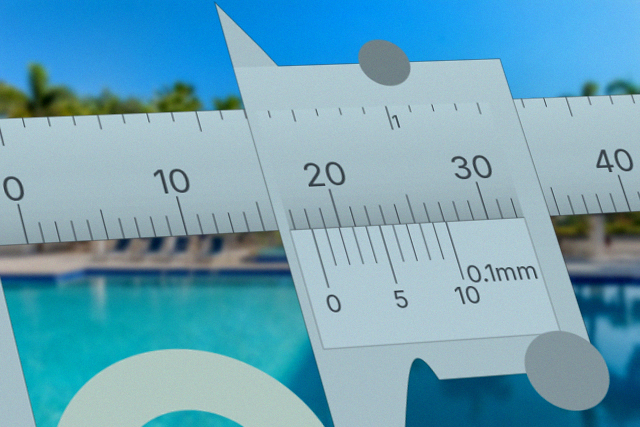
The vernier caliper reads 18.1 mm
